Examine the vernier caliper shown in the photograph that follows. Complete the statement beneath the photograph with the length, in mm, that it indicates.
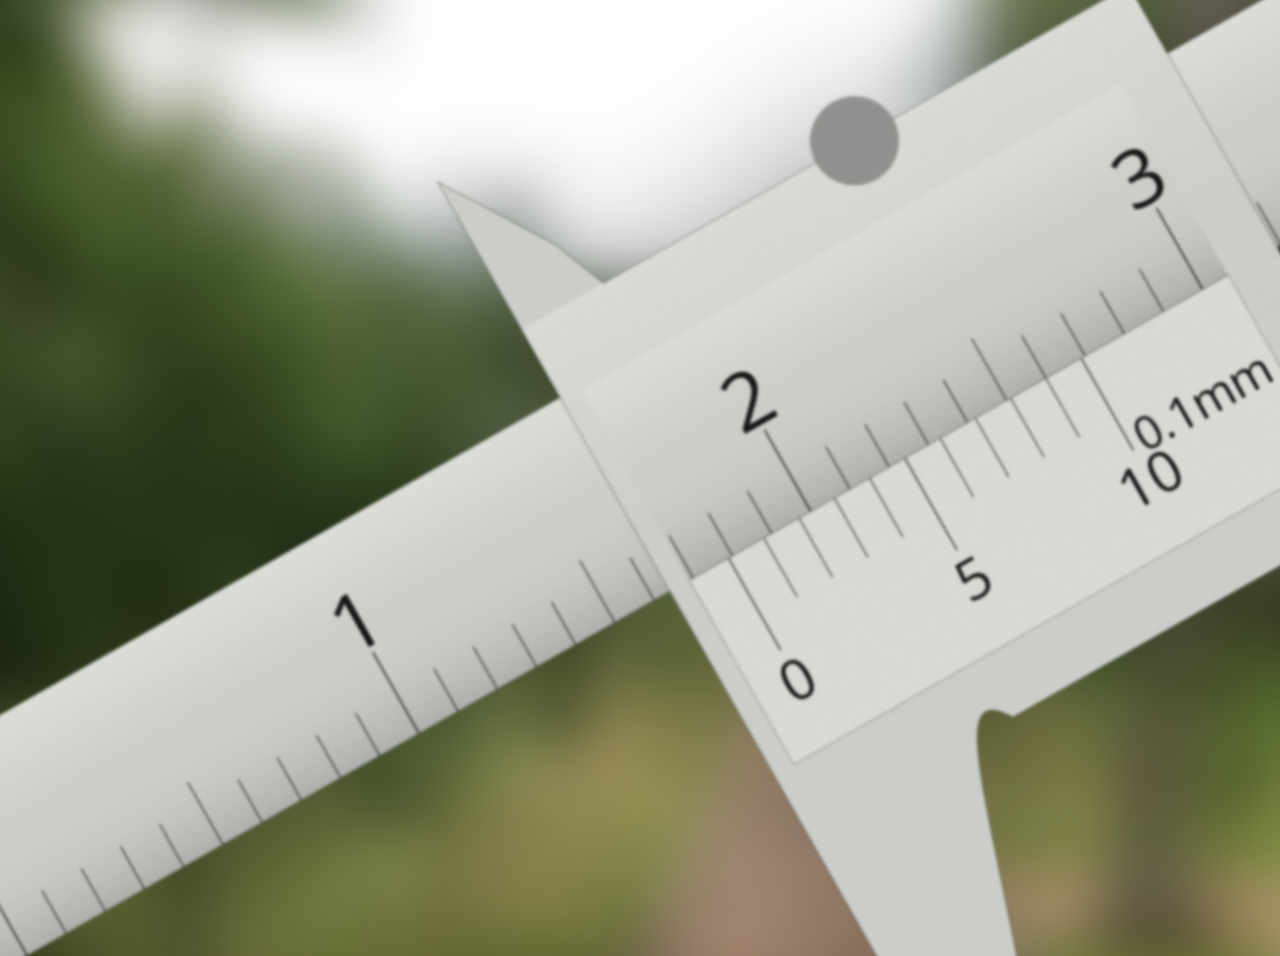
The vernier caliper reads 17.9 mm
